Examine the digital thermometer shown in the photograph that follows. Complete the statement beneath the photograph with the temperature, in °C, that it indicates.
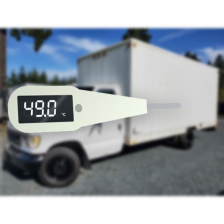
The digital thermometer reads 49.0 °C
